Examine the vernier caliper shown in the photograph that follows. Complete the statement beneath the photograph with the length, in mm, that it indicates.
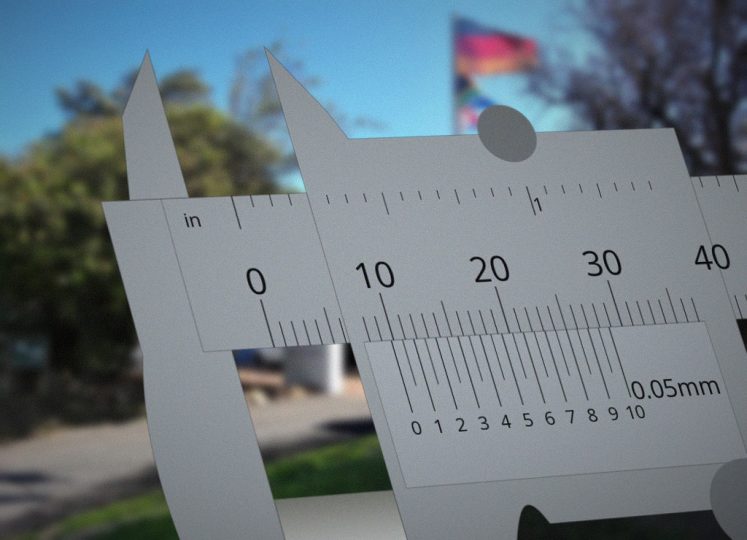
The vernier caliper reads 9.8 mm
